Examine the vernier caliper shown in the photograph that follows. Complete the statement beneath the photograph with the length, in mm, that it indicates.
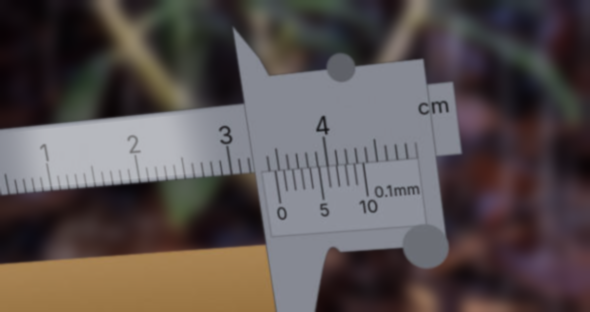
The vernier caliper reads 34.6 mm
